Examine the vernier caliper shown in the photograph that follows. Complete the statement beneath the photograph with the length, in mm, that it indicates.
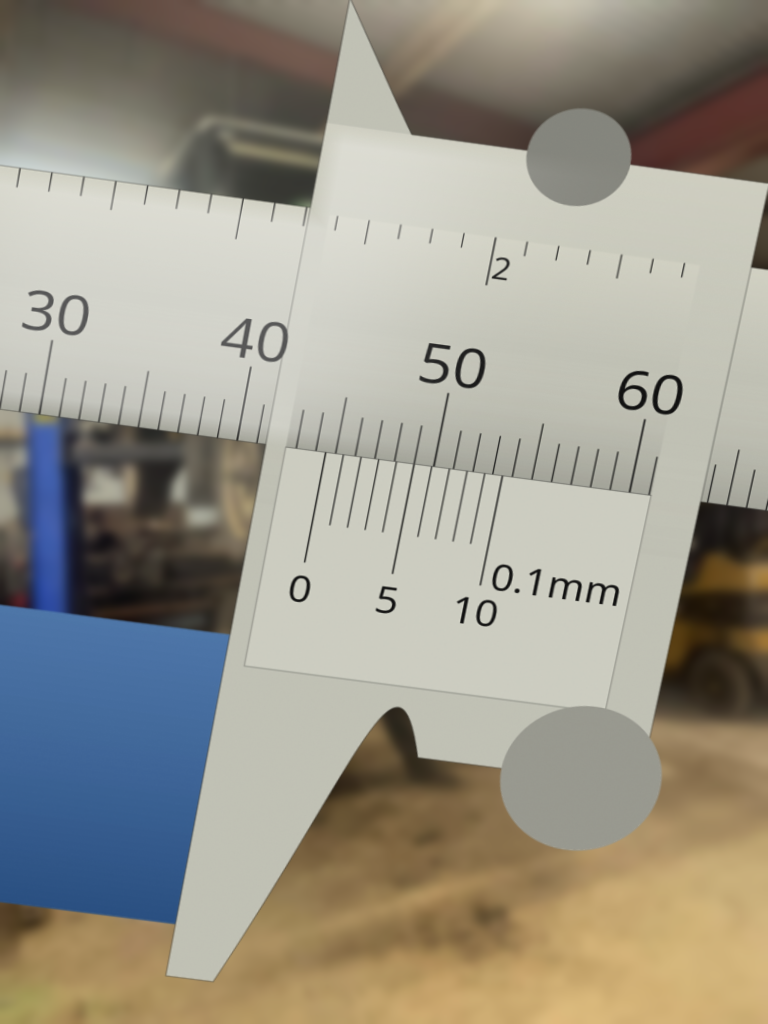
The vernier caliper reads 44.5 mm
